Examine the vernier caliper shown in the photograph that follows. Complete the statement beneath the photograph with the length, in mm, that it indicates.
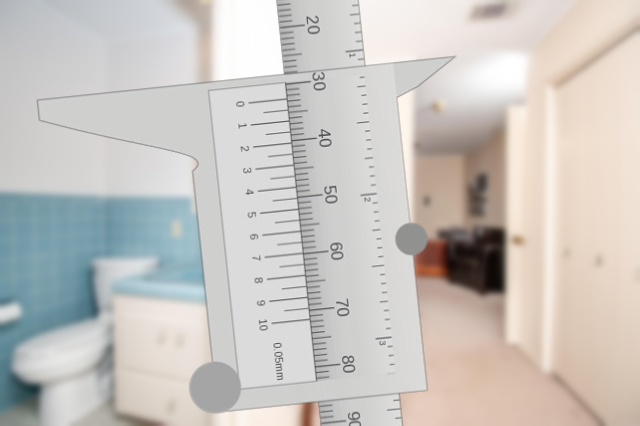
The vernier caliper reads 32.6 mm
